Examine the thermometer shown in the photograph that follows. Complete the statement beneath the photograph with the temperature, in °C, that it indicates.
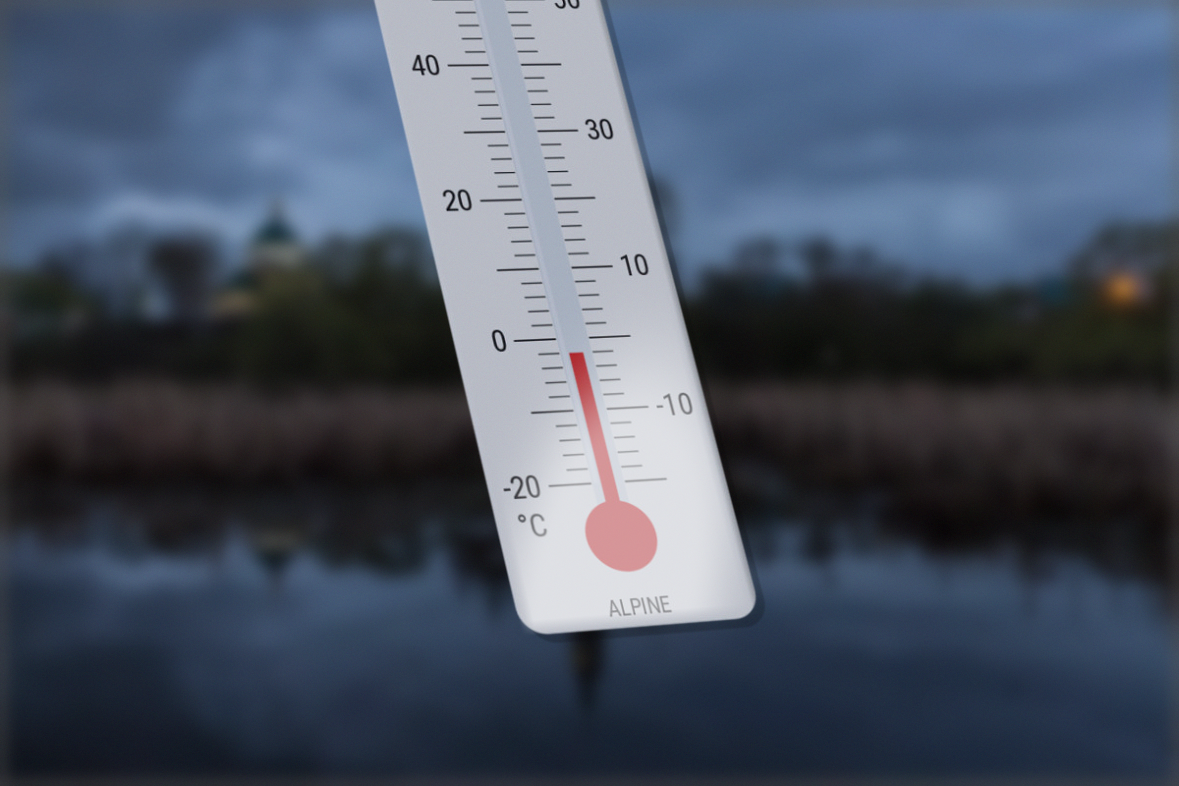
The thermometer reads -2 °C
